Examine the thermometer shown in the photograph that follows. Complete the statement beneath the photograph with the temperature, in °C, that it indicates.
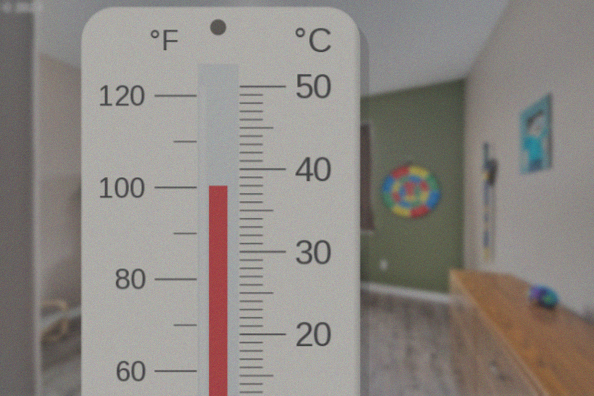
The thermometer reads 38 °C
